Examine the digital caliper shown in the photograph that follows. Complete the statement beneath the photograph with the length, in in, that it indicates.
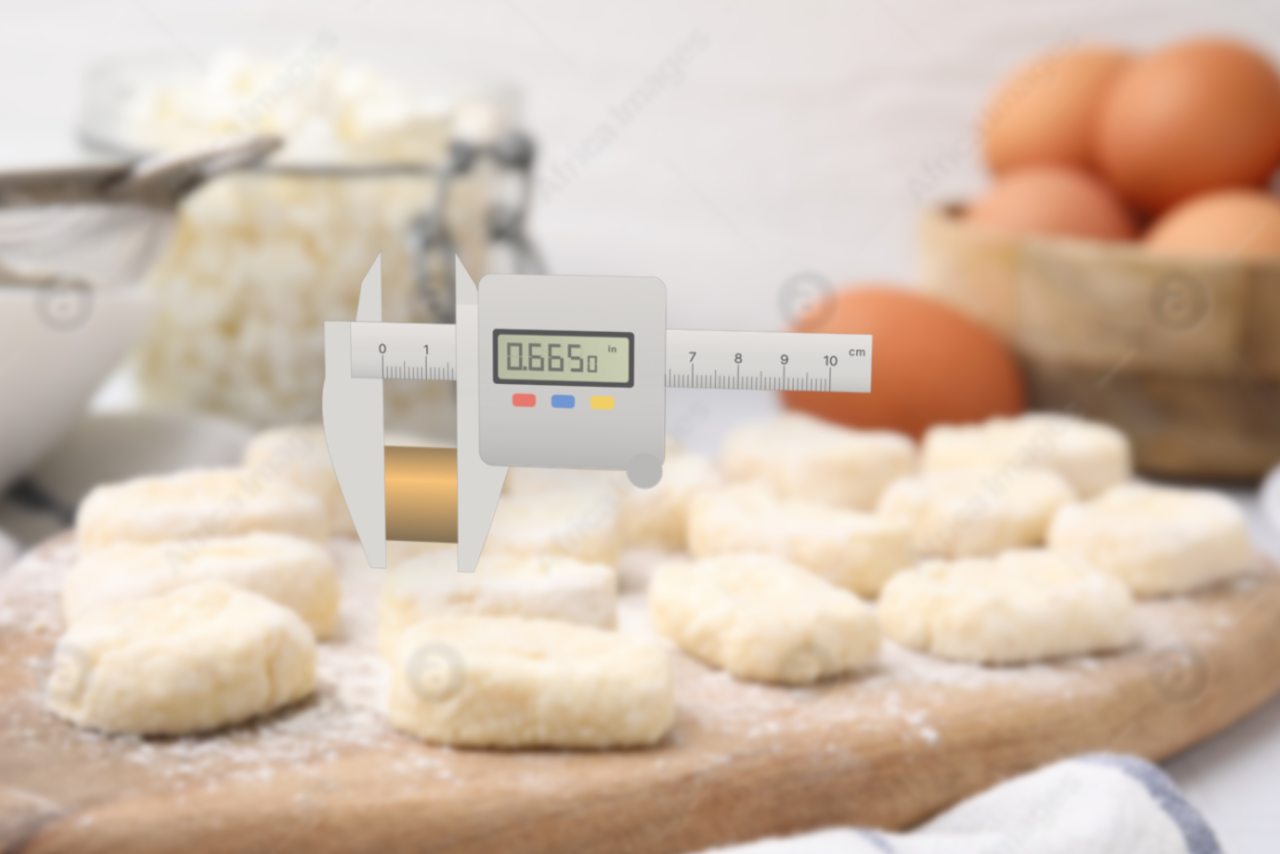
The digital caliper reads 0.6650 in
